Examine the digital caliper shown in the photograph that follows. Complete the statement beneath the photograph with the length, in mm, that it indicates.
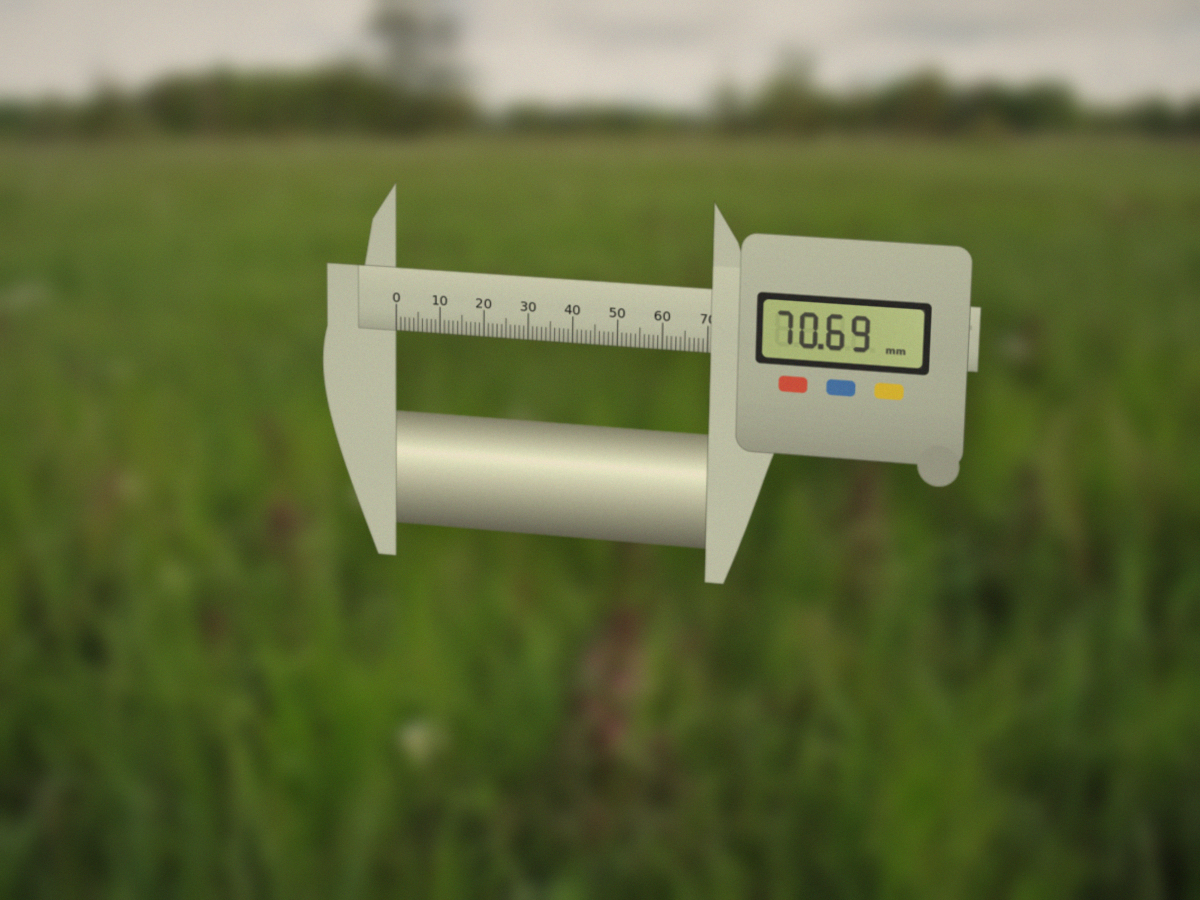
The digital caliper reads 70.69 mm
